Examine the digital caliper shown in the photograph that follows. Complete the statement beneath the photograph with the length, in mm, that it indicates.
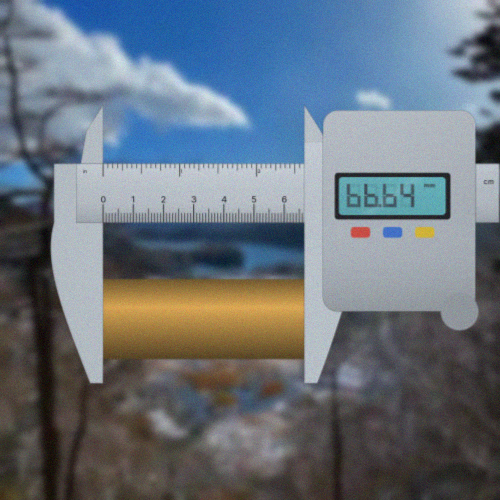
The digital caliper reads 66.64 mm
